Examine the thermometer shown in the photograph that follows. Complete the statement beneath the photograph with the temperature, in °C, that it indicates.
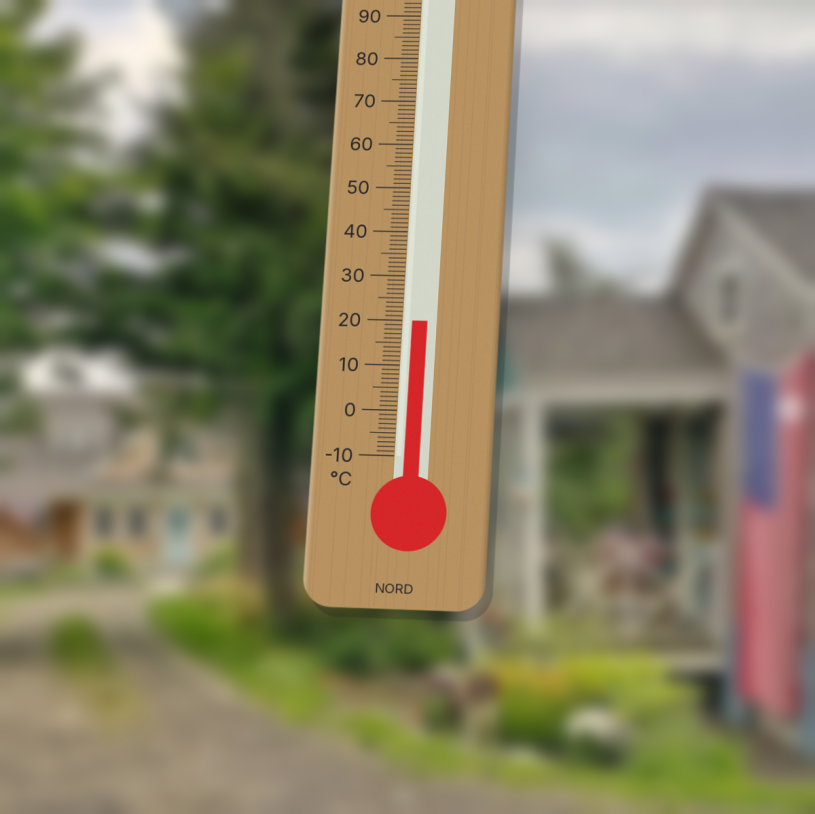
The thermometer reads 20 °C
